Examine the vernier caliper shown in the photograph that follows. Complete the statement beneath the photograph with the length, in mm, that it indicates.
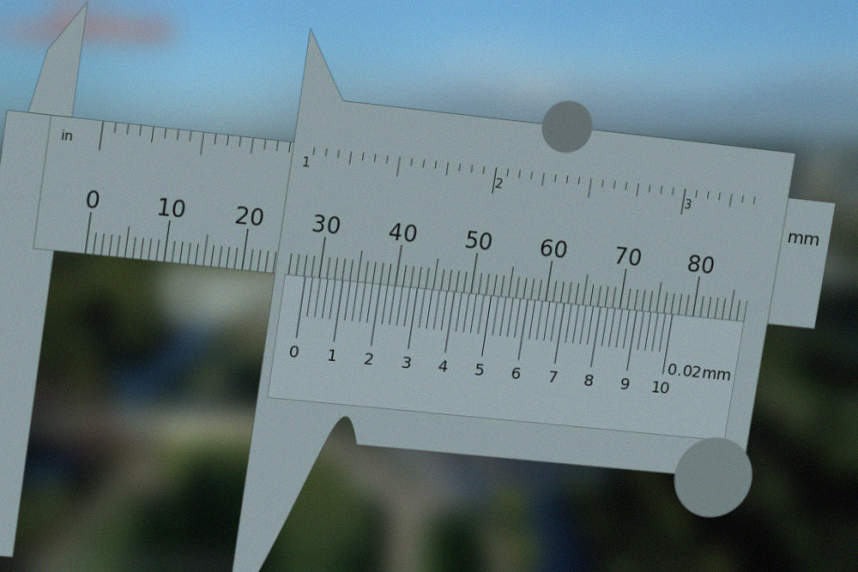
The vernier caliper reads 28.2 mm
